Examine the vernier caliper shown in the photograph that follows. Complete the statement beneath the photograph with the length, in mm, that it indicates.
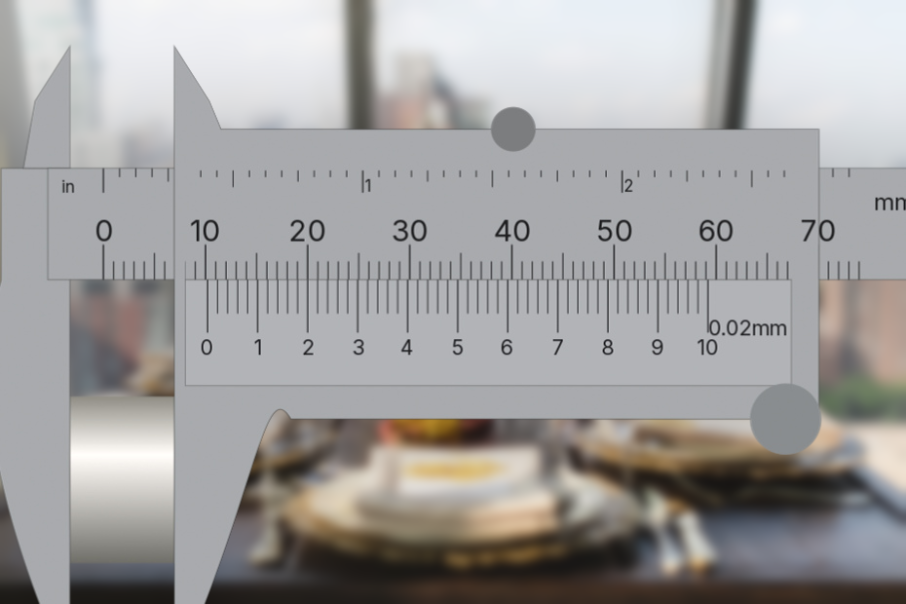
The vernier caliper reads 10.2 mm
